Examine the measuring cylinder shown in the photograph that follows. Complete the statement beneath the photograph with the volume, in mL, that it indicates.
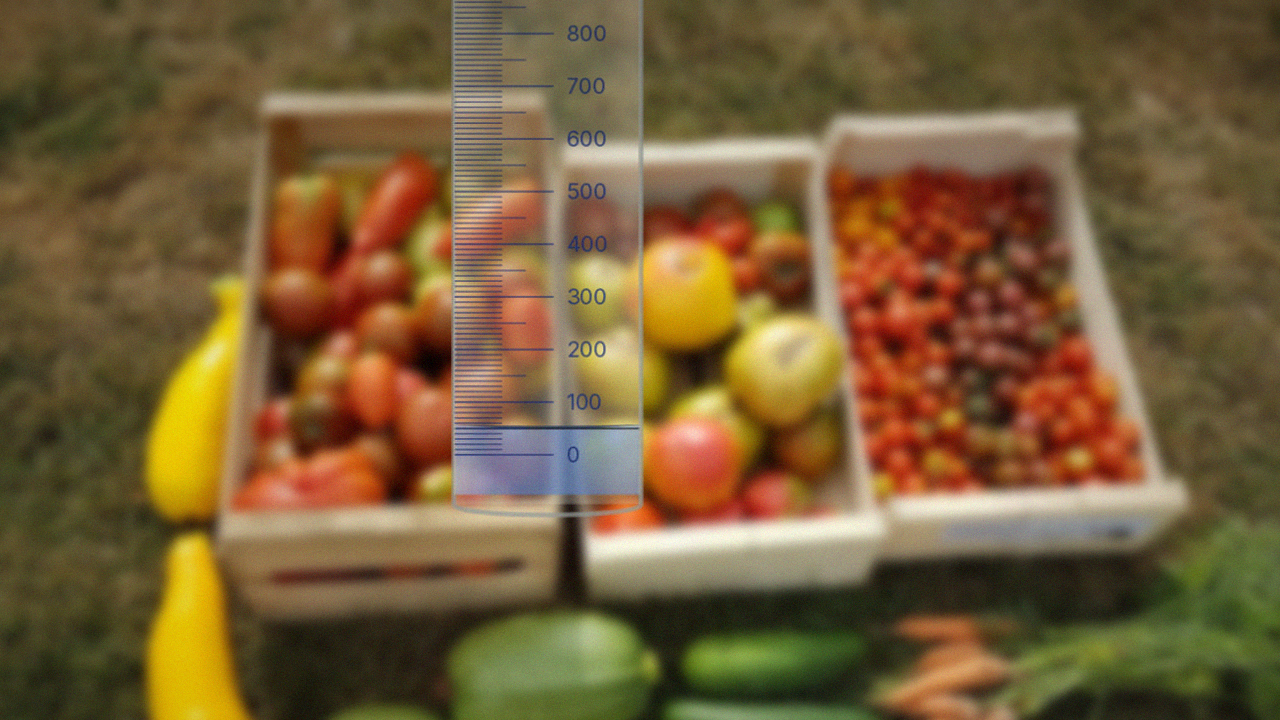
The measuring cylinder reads 50 mL
